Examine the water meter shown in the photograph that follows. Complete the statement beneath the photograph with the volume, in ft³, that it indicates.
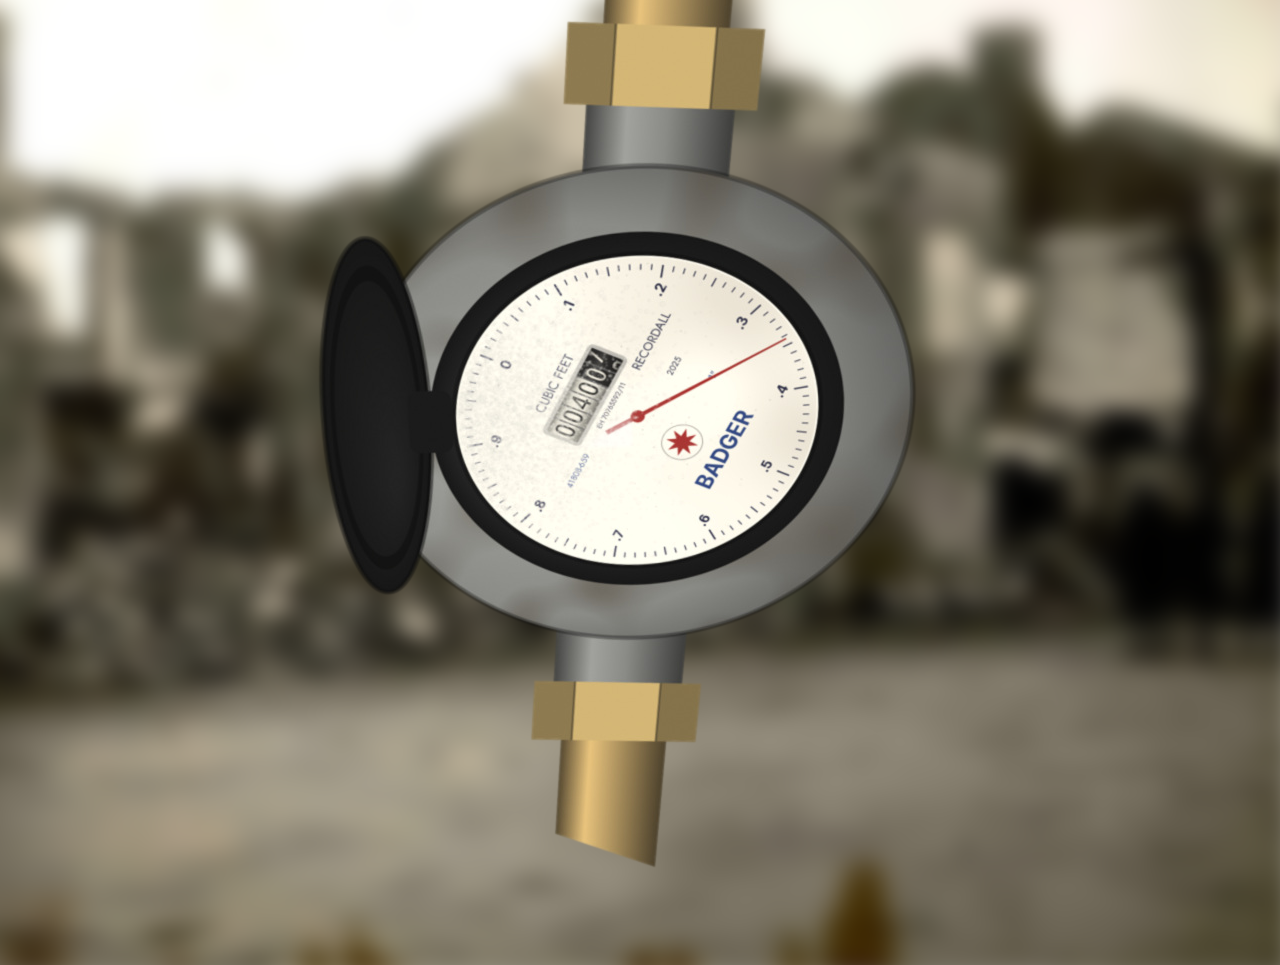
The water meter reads 4007.34 ft³
